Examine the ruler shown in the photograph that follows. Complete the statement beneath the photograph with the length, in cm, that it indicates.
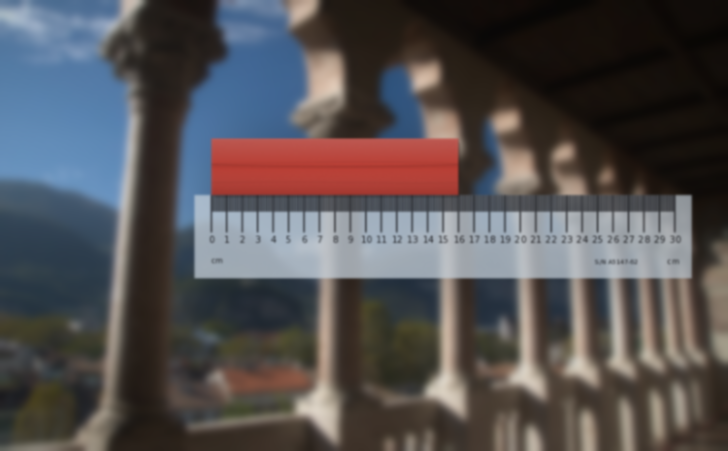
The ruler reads 16 cm
